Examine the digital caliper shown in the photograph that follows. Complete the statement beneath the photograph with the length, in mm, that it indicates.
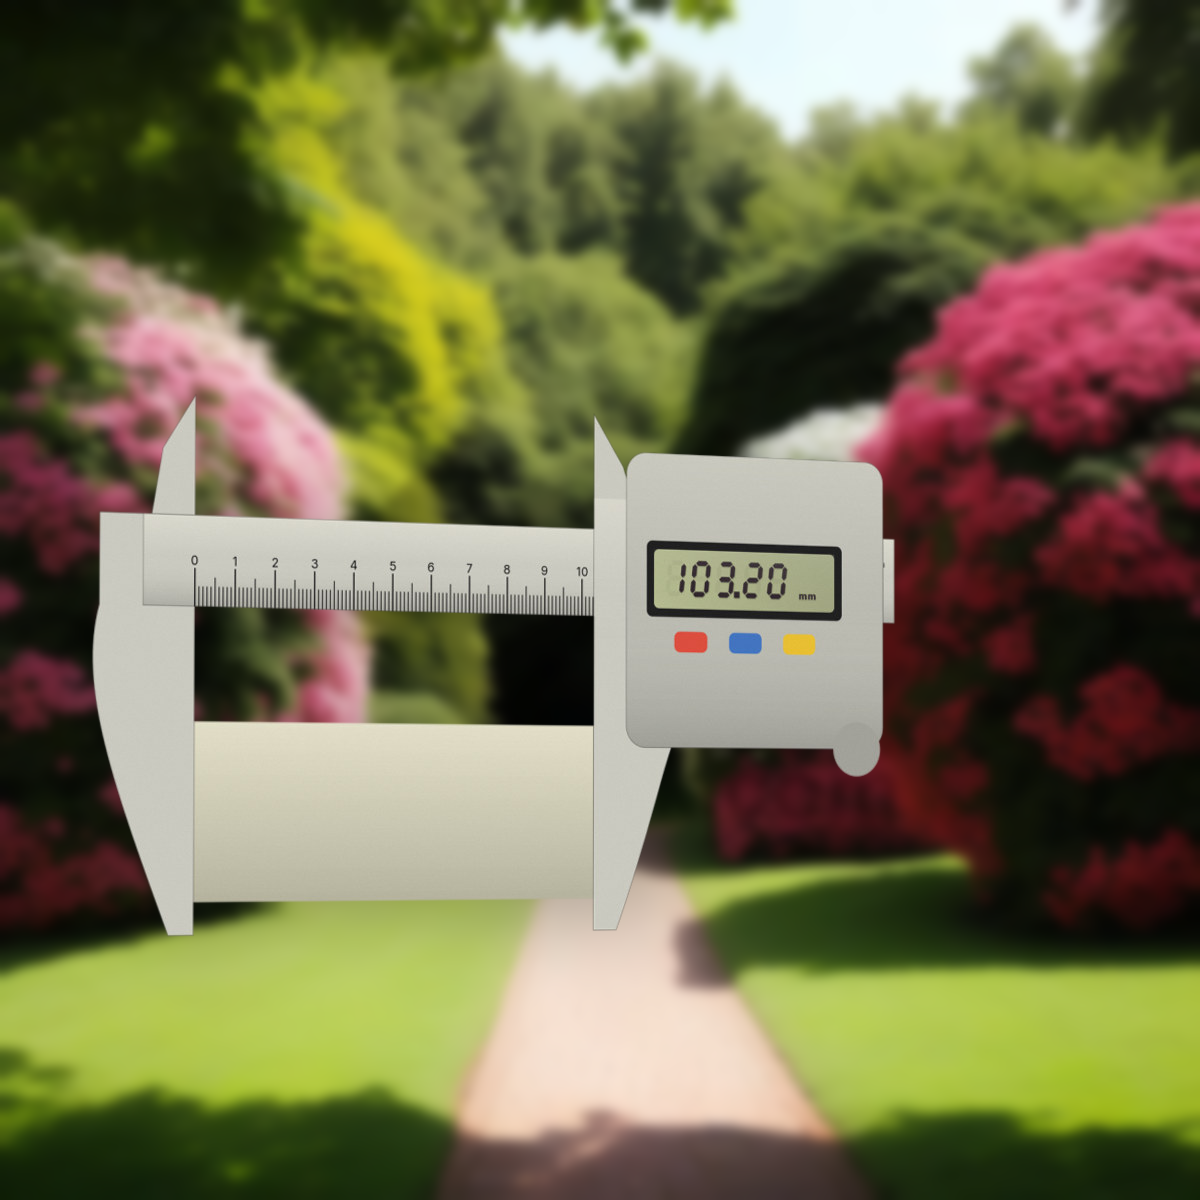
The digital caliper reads 103.20 mm
